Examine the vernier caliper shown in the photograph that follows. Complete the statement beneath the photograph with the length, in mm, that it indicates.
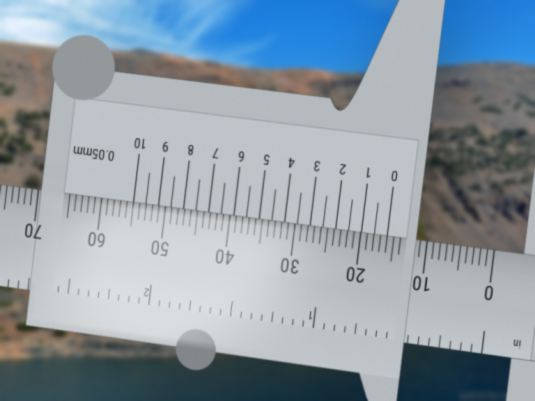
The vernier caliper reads 16.0 mm
